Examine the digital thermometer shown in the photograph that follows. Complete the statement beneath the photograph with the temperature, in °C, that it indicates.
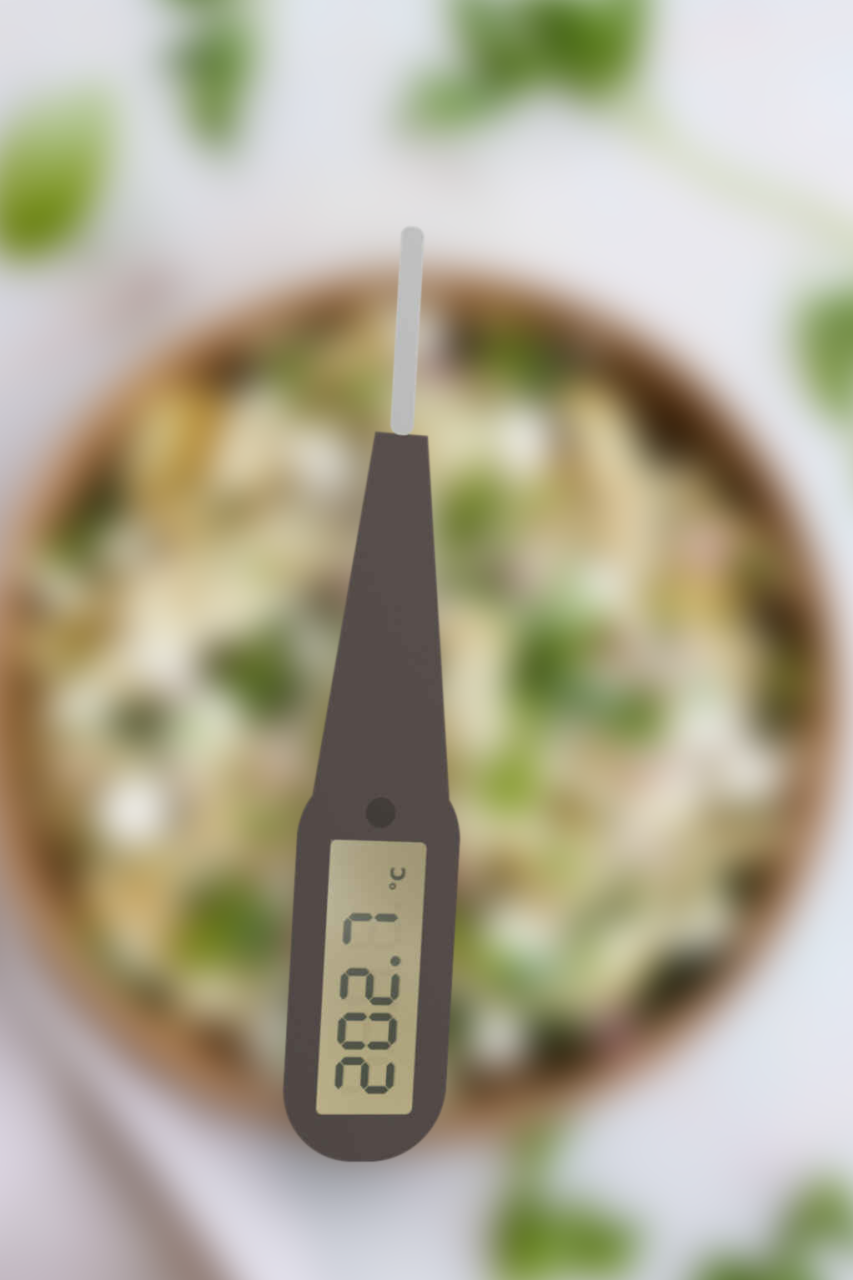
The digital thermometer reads 202.7 °C
